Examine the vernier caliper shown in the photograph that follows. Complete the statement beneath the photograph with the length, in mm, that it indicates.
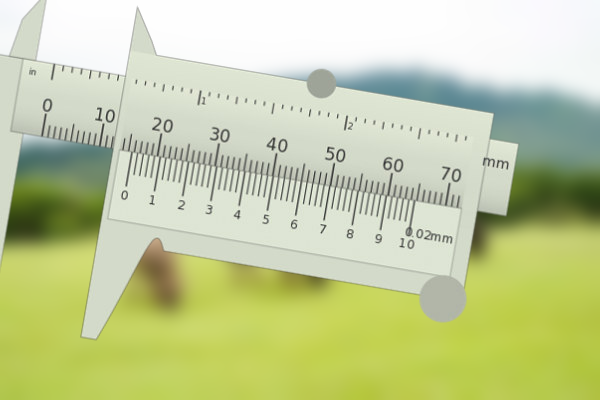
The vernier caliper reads 15.6 mm
